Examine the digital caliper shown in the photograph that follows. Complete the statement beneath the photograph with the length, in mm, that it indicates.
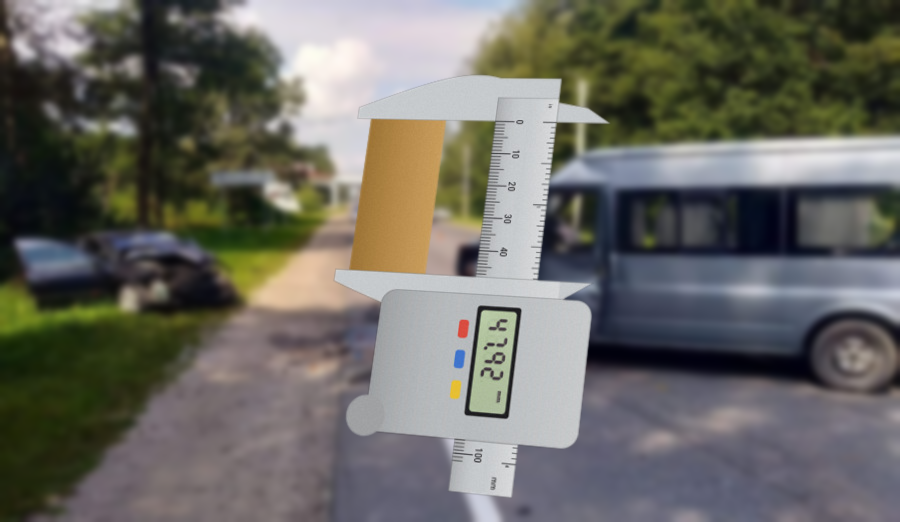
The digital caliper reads 47.92 mm
